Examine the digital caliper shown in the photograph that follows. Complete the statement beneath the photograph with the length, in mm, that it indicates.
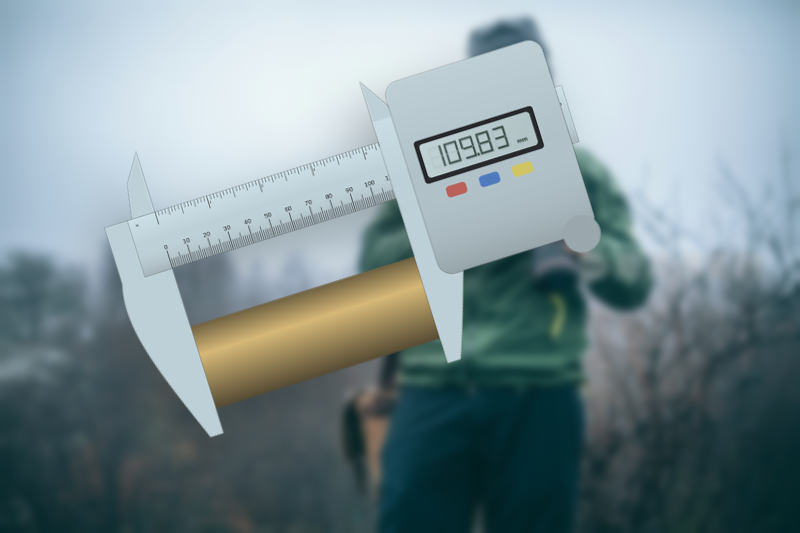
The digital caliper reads 109.83 mm
